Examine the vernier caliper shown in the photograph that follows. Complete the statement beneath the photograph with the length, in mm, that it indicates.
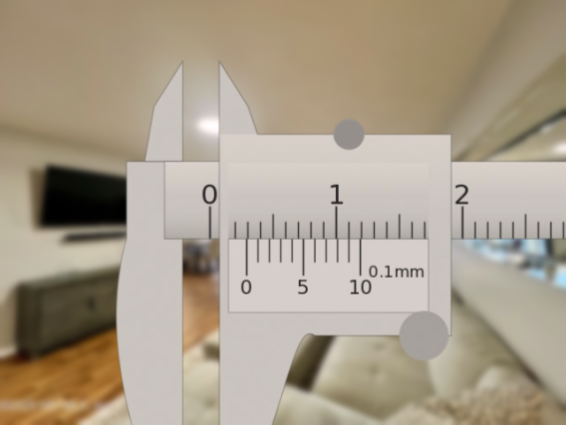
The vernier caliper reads 2.9 mm
